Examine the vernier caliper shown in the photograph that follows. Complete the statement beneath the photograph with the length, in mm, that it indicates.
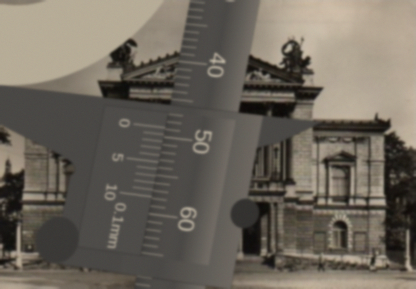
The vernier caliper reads 48.8 mm
